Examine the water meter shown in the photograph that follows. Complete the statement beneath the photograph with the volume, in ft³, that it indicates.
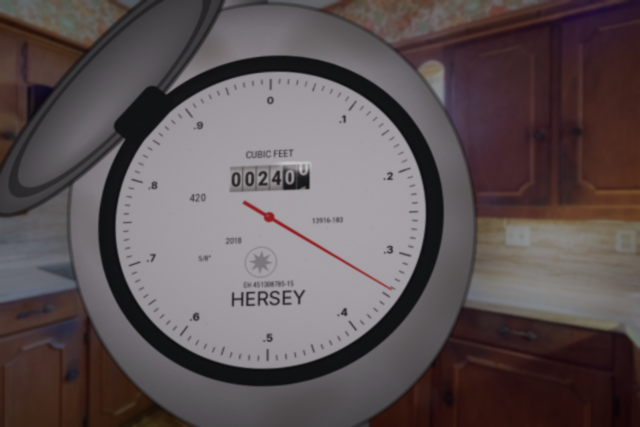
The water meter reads 2400.34 ft³
